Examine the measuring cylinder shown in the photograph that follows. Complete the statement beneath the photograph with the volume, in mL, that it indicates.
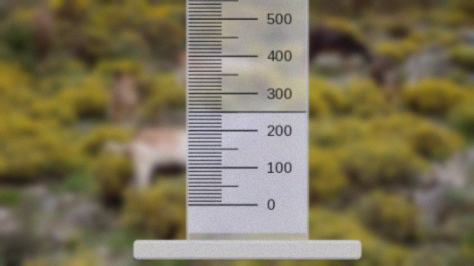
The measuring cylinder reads 250 mL
